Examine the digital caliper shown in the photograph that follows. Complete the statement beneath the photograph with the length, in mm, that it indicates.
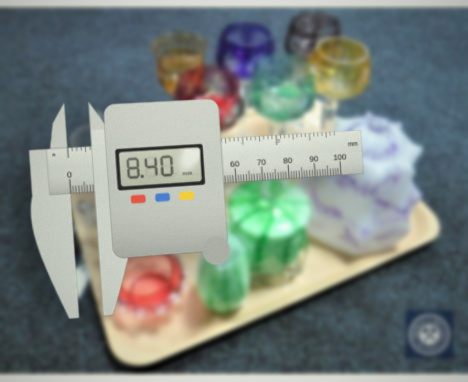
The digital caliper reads 8.40 mm
